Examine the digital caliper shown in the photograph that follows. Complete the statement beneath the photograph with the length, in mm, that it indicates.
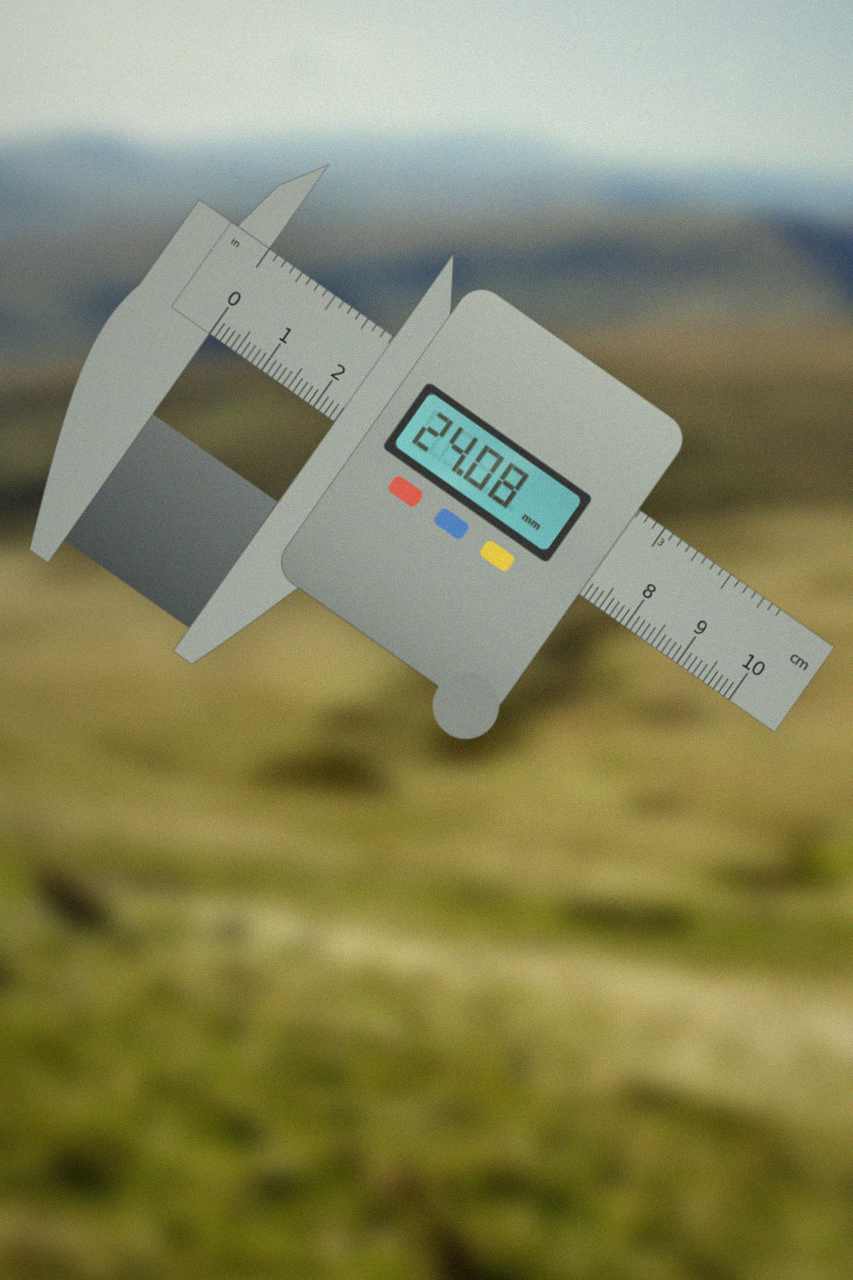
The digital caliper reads 24.08 mm
